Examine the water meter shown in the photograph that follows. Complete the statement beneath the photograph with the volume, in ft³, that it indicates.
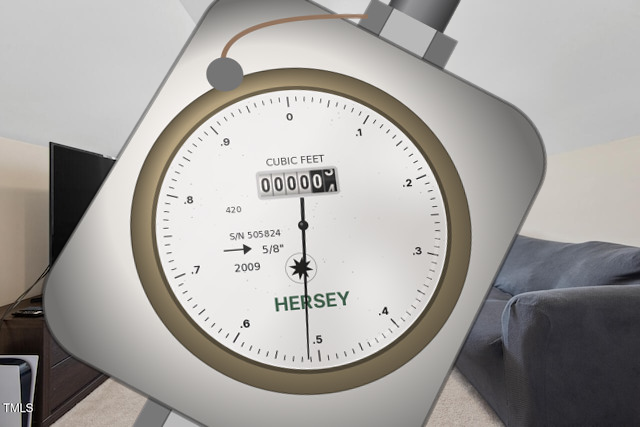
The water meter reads 3.51 ft³
